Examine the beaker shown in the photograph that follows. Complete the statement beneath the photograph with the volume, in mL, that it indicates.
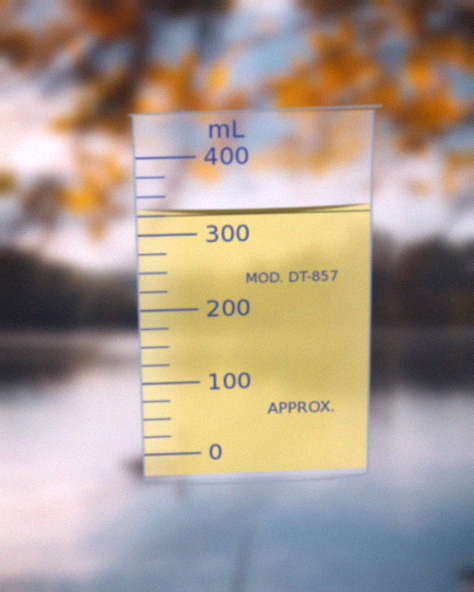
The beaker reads 325 mL
